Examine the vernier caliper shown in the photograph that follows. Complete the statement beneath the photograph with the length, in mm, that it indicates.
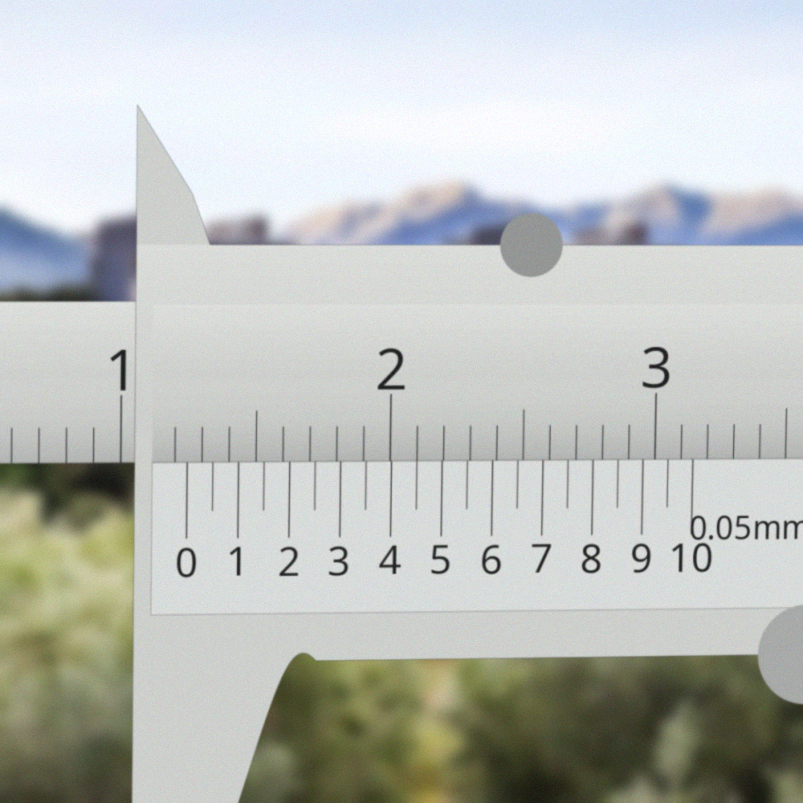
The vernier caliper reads 12.45 mm
